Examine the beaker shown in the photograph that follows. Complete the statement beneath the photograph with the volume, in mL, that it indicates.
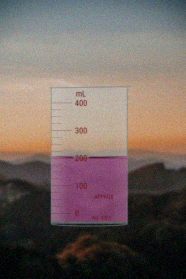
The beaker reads 200 mL
